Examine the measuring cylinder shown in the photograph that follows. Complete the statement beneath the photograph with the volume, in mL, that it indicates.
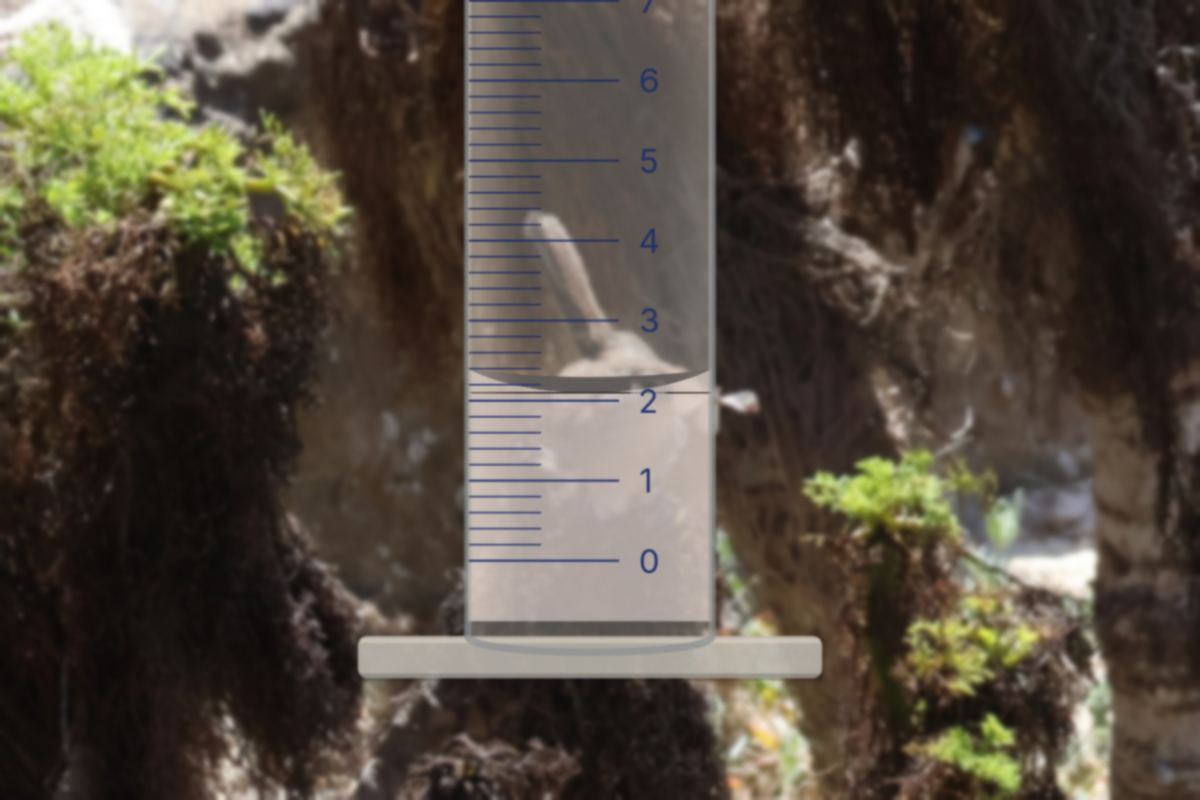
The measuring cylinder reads 2.1 mL
